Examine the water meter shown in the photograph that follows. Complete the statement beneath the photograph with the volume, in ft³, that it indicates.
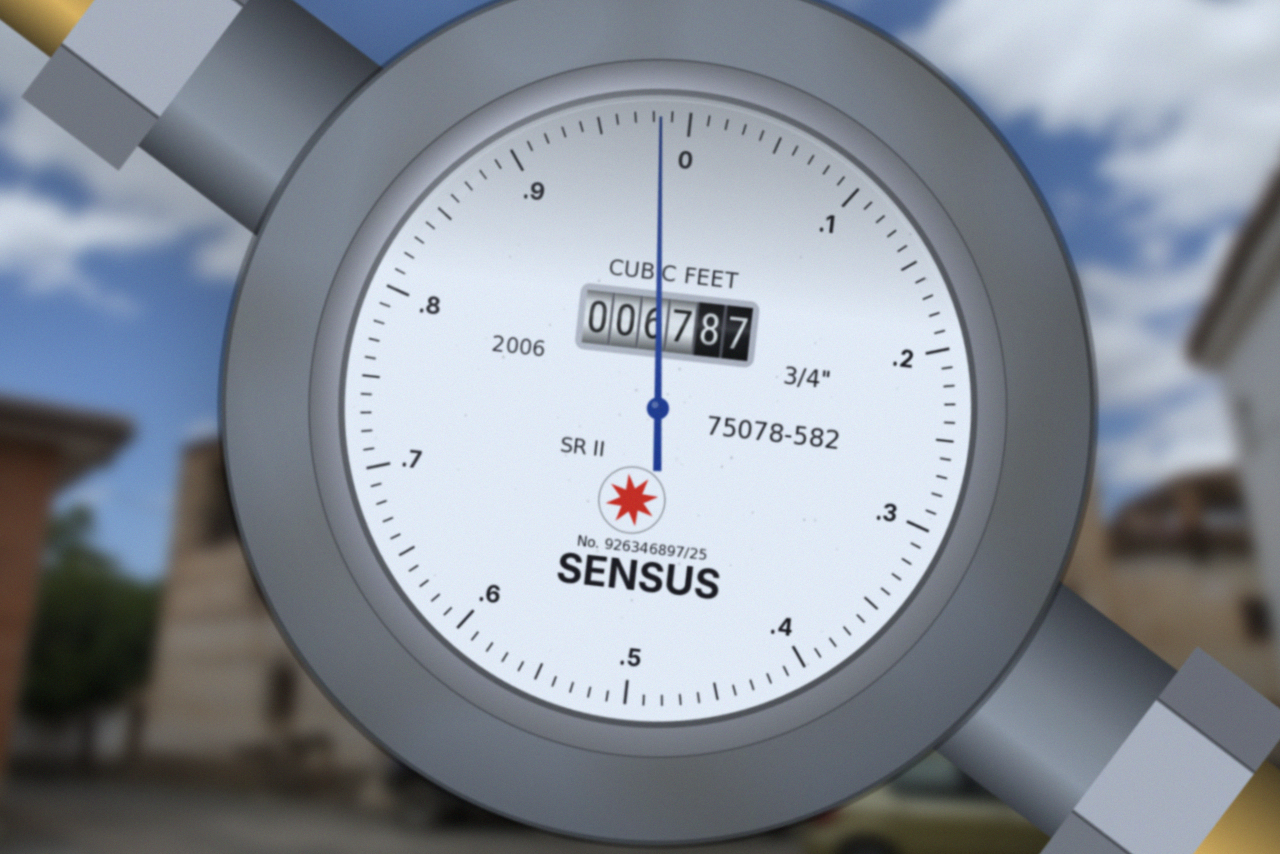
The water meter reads 6786.98 ft³
